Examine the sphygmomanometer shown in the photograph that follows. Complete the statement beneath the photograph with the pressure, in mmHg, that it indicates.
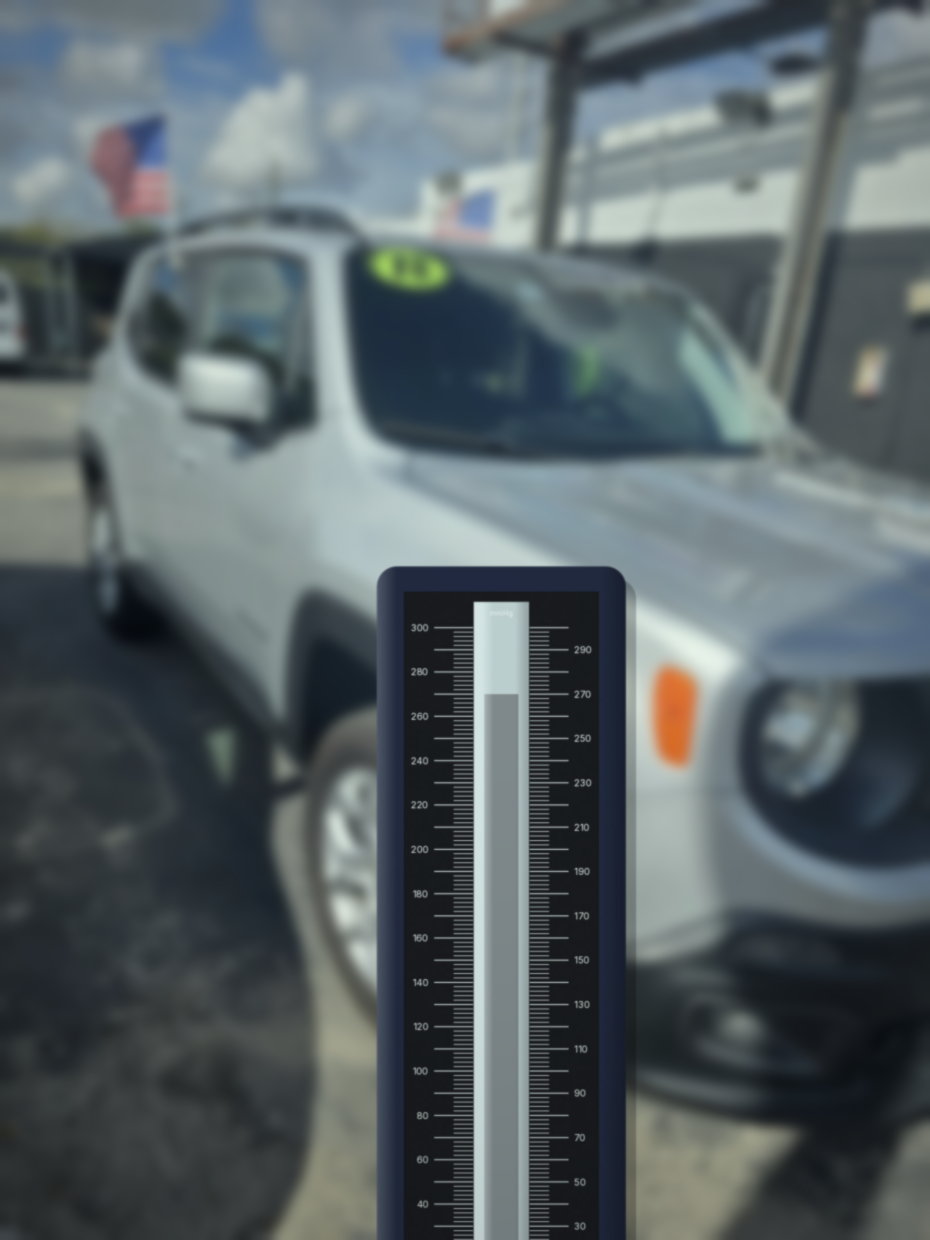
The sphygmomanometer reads 270 mmHg
